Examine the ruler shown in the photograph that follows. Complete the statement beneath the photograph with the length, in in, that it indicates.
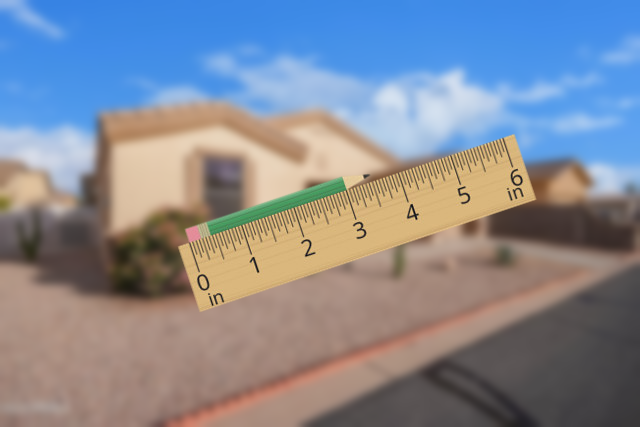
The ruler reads 3.5 in
